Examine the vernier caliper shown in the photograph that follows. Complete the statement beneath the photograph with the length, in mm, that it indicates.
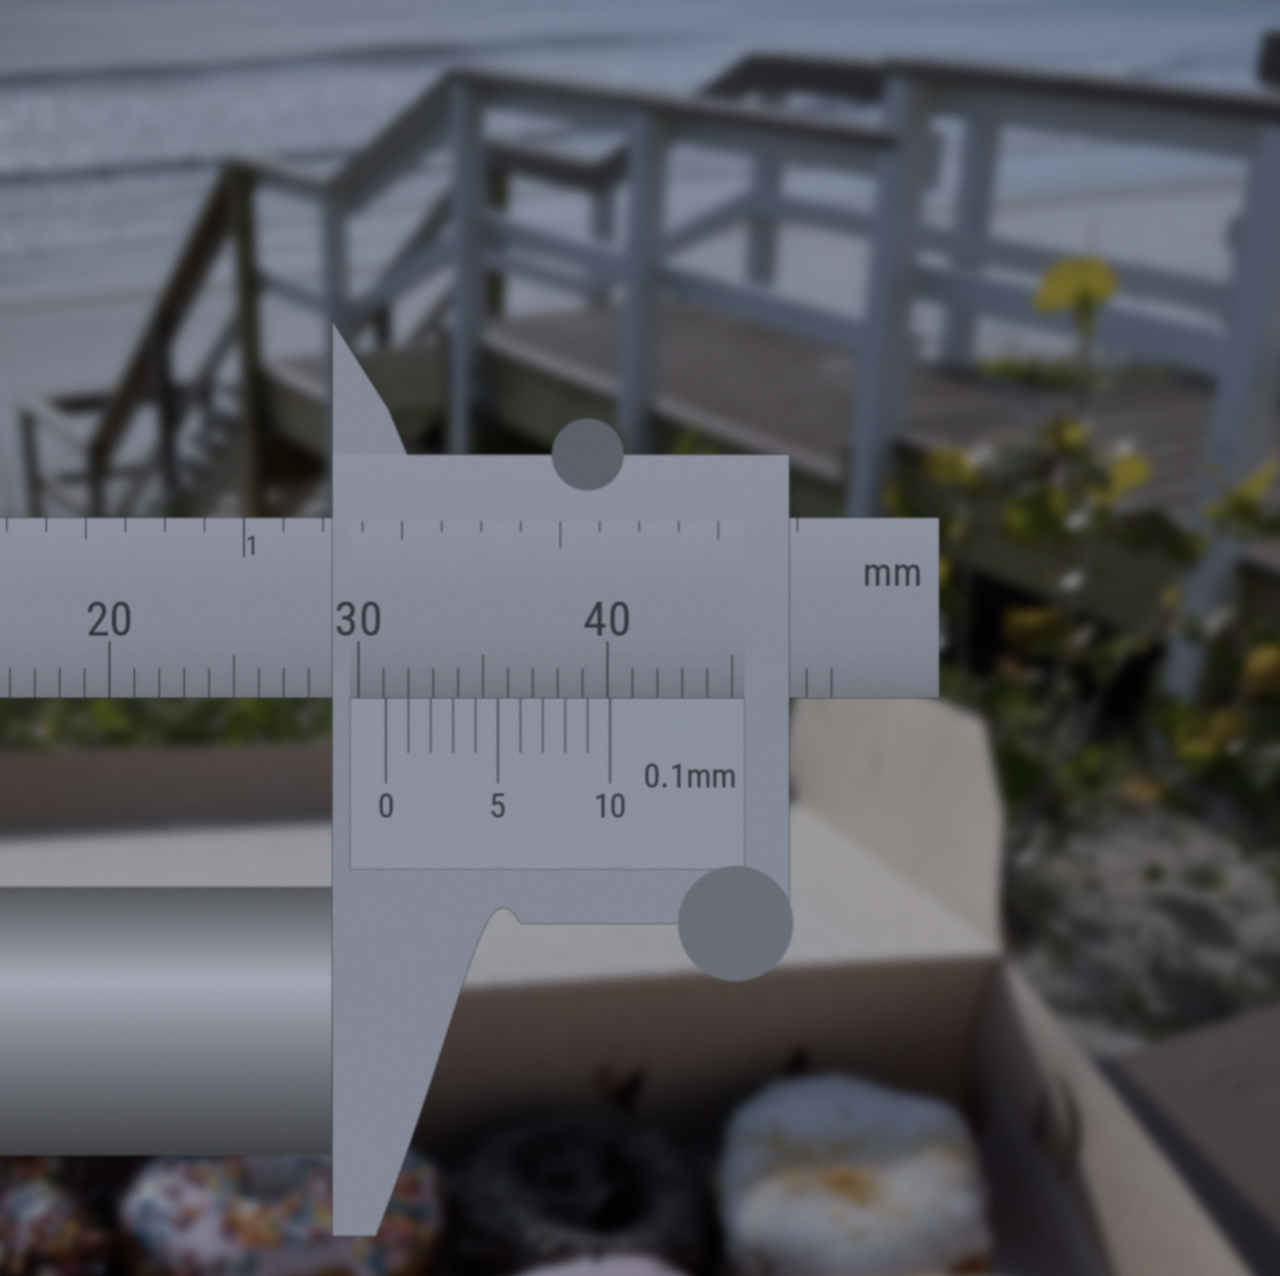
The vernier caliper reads 31.1 mm
